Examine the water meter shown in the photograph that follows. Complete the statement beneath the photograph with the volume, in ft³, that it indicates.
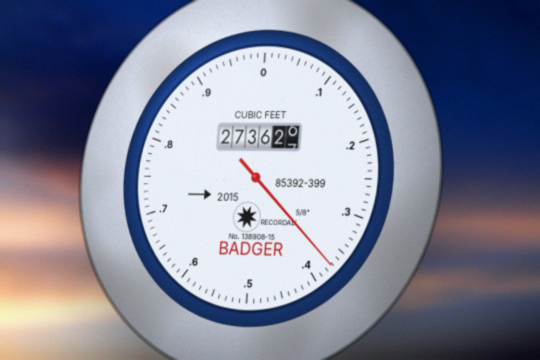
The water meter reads 273626.37 ft³
